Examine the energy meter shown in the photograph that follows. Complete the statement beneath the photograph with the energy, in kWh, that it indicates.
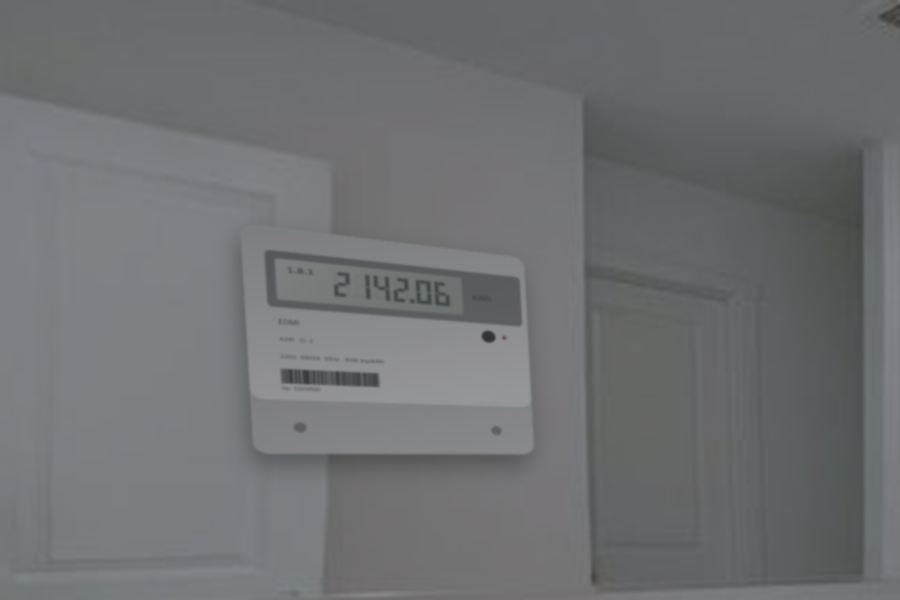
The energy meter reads 2142.06 kWh
